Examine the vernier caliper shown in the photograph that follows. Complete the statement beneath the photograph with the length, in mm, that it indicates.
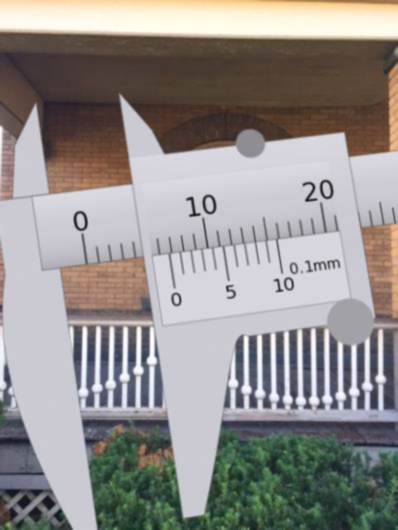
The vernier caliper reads 6.8 mm
